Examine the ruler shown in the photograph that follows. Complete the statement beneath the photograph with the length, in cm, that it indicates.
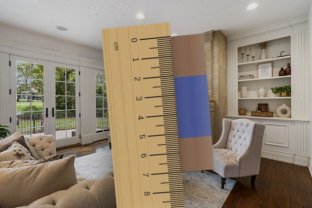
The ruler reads 7 cm
